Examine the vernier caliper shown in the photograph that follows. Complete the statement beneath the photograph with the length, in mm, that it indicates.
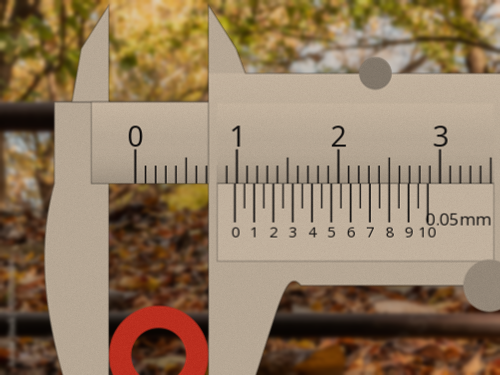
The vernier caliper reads 9.8 mm
